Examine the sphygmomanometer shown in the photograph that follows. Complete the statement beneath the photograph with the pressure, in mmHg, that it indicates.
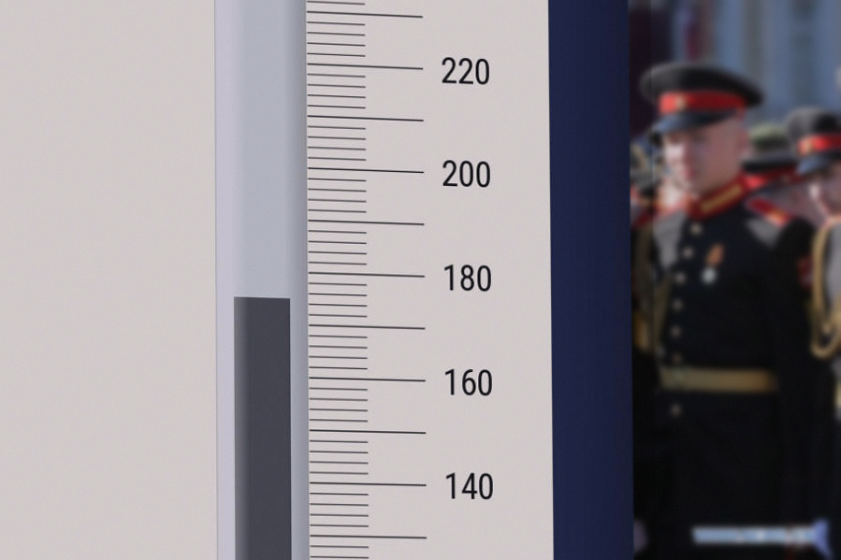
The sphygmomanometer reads 175 mmHg
